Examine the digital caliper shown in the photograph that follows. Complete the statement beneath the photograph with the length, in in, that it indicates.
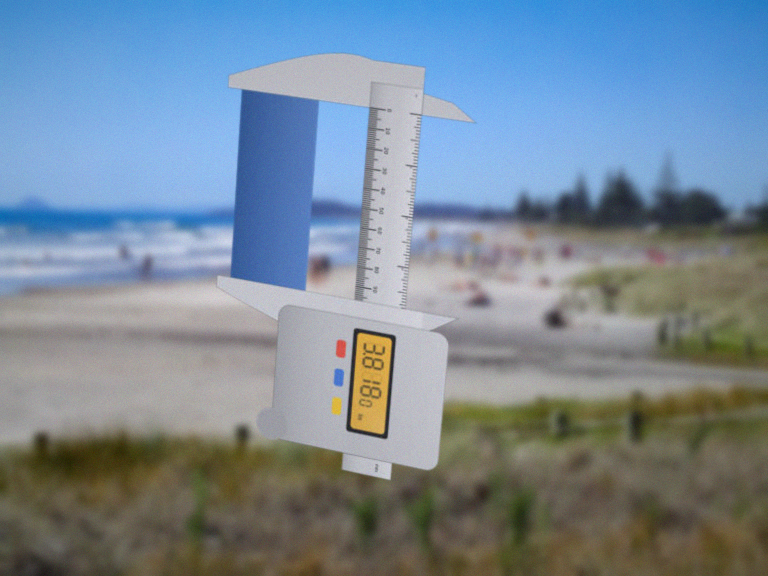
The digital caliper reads 3.8180 in
